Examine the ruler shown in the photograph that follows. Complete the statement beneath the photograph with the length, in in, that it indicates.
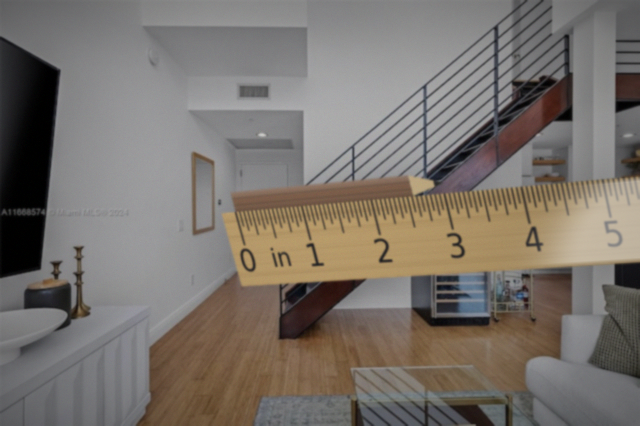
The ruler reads 3 in
